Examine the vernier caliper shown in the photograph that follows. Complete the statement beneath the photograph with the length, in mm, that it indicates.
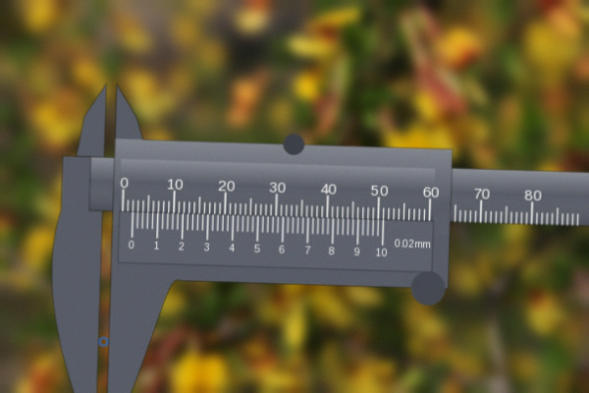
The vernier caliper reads 2.0 mm
